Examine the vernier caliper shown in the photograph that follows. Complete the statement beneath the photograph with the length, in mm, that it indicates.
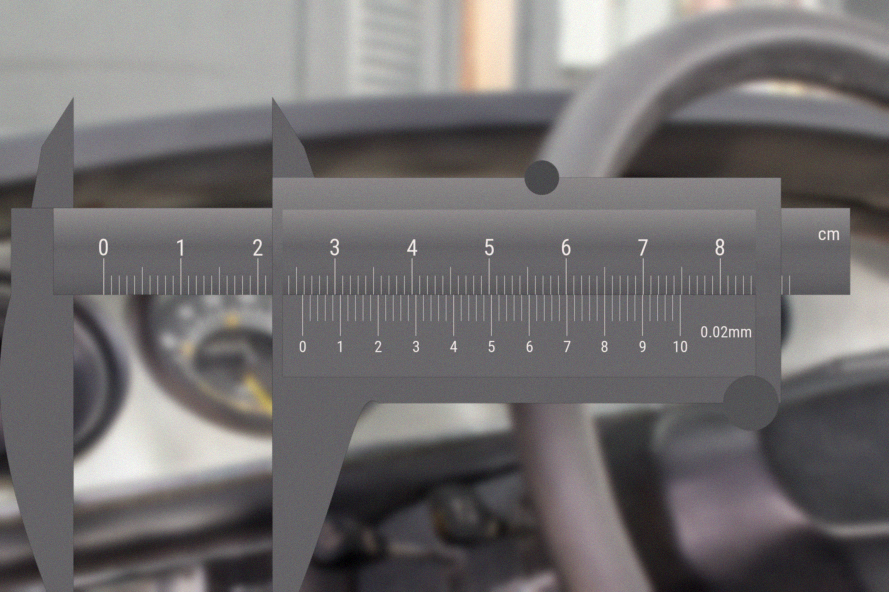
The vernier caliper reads 25.8 mm
